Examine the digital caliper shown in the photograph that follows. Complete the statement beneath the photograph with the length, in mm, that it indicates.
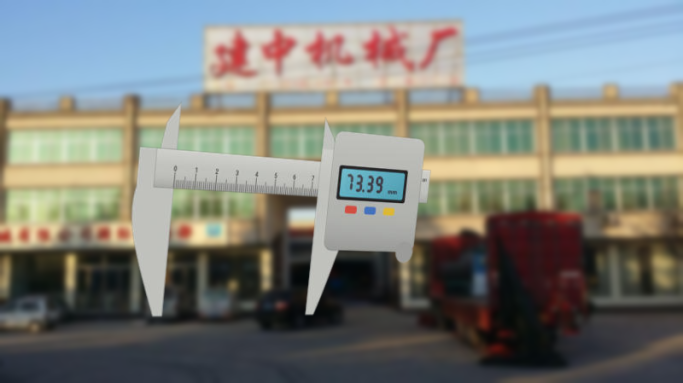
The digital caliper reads 73.39 mm
